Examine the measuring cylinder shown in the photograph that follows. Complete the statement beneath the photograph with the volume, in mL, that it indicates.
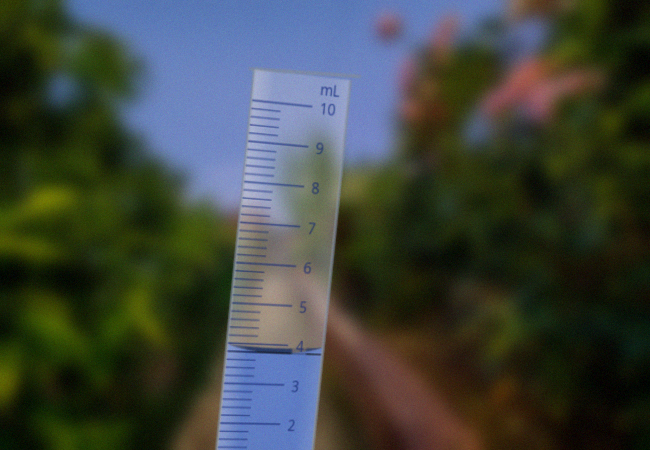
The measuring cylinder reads 3.8 mL
